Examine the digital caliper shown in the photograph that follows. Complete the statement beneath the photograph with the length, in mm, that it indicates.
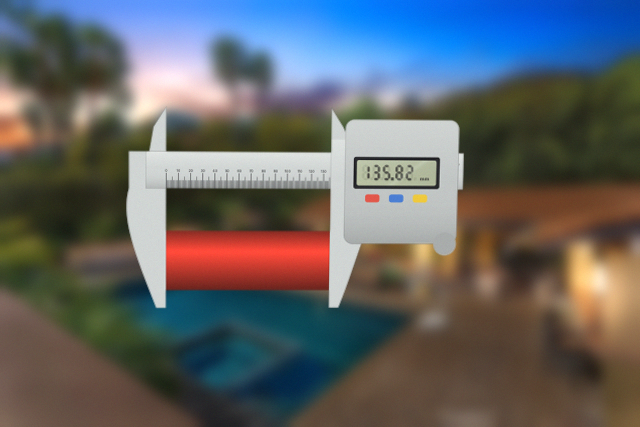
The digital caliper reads 135.82 mm
